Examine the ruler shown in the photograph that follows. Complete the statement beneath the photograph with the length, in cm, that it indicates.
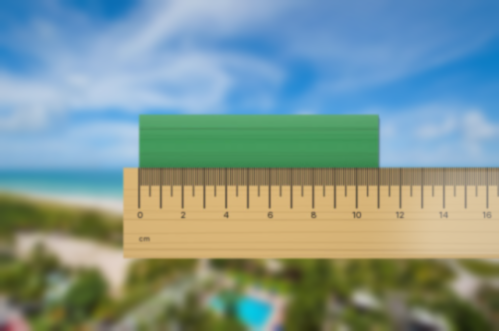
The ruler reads 11 cm
